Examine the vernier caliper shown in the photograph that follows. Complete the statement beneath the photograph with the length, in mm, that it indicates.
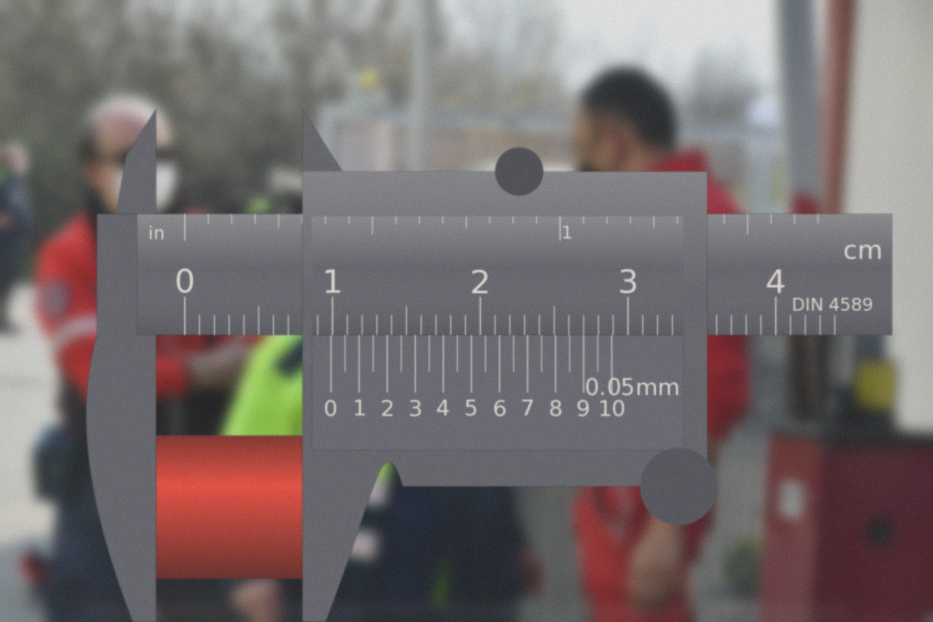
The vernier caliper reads 9.9 mm
